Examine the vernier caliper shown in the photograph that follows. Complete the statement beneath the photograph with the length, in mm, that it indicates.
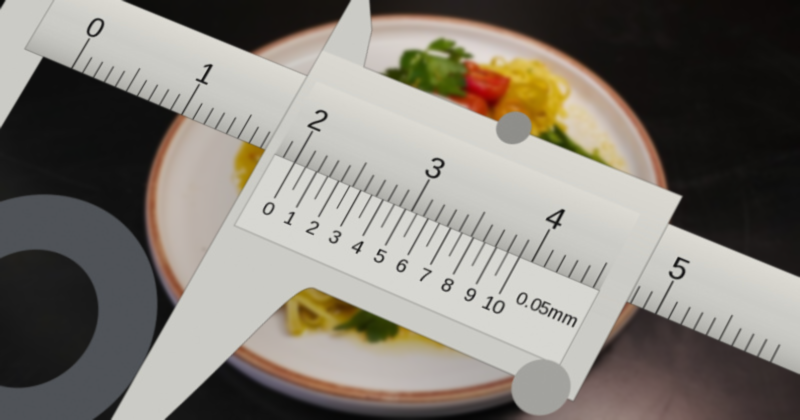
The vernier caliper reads 20.0 mm
